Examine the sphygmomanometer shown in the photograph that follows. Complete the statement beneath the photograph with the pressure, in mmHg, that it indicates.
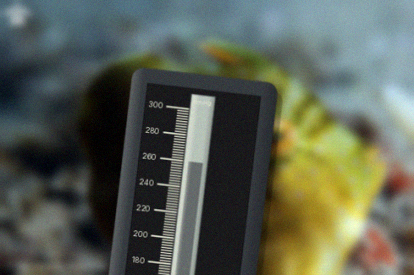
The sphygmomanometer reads 260 mmHg
